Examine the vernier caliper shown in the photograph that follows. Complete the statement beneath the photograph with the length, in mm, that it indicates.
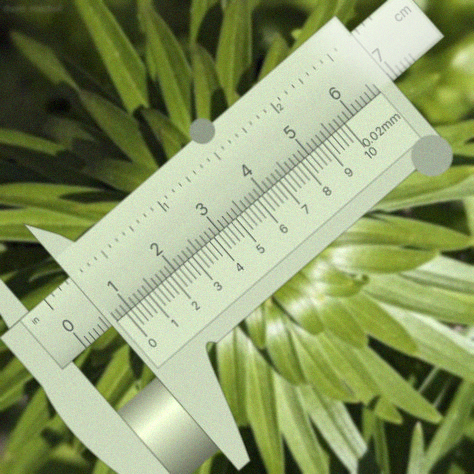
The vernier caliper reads 9.0 mm
